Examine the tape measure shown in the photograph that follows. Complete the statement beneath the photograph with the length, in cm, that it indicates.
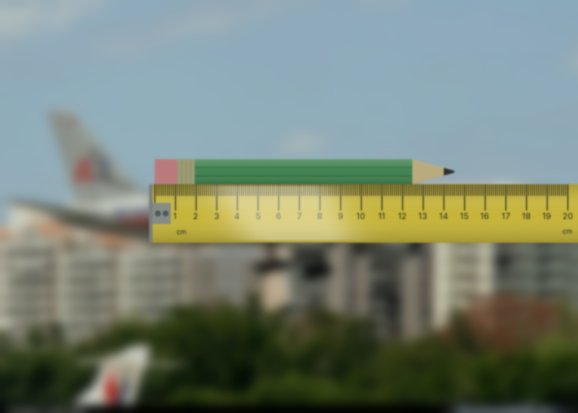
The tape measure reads 14.5 cm
